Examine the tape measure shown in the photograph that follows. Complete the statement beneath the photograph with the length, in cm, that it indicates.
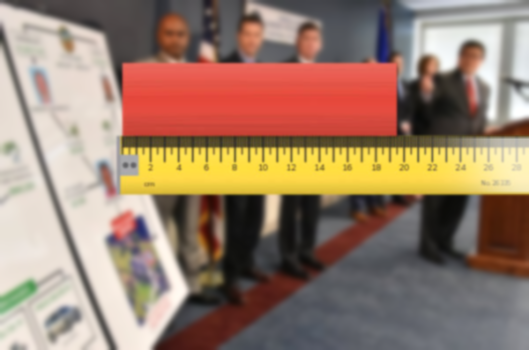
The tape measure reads 19.5 cm
